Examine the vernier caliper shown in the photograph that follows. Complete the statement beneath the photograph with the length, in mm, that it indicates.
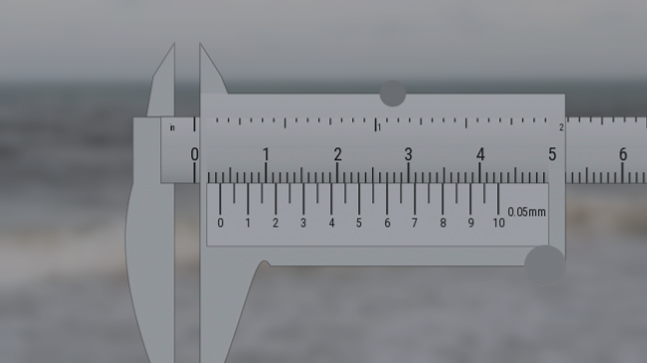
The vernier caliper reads 3.6 mm
